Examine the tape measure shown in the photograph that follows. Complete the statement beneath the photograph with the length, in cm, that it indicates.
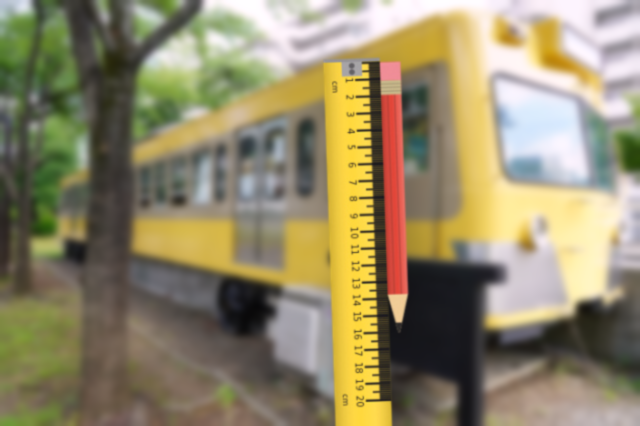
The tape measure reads 16 cm
